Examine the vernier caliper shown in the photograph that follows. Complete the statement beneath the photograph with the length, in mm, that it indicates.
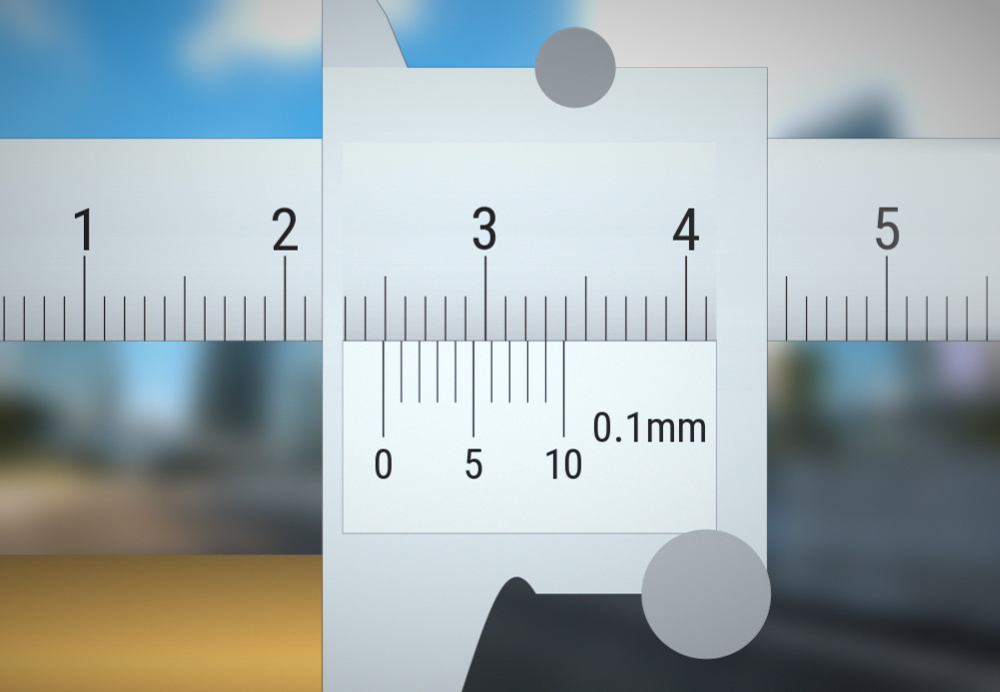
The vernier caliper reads 24.9 mm
